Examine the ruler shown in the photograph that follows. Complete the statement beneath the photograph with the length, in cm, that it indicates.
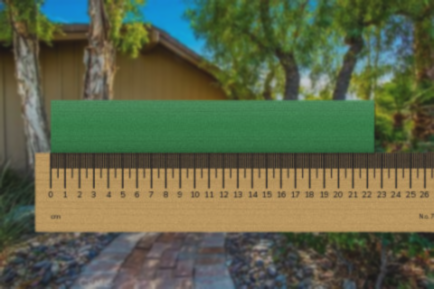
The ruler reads 22.5 cm
